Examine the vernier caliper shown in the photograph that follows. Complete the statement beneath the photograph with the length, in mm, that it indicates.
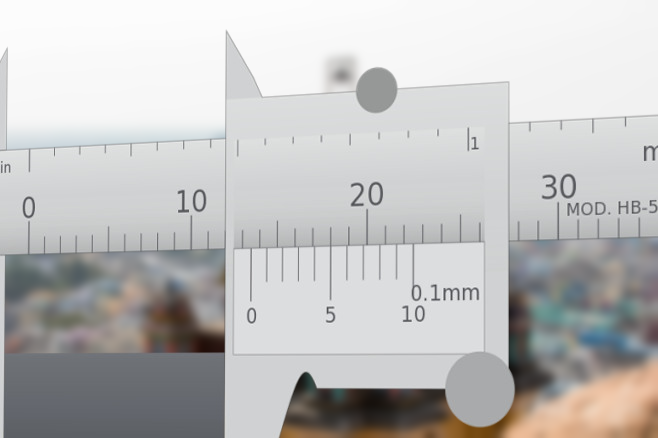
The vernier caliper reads 13.5 mm
